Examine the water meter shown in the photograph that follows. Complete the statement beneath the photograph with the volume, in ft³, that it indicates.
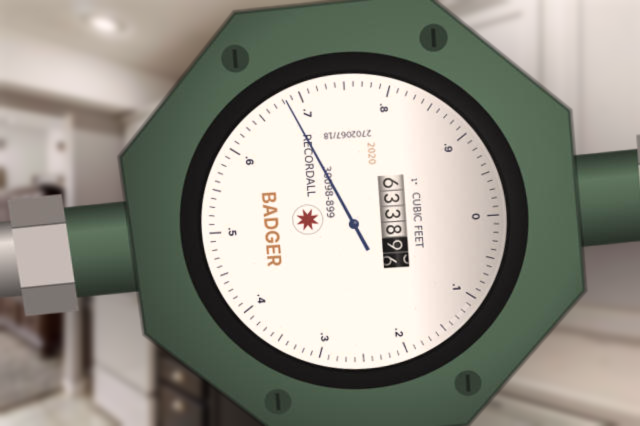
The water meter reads 633895.68 ft³
